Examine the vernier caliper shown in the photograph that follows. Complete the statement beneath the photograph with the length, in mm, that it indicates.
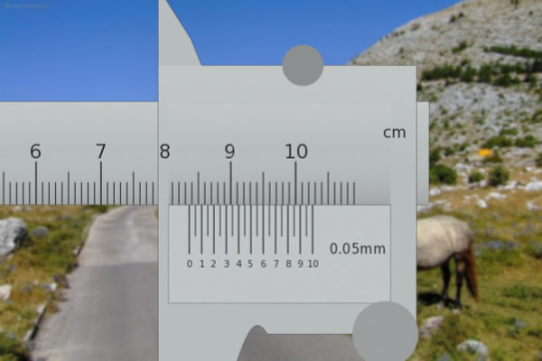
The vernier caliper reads 83.6 mm
